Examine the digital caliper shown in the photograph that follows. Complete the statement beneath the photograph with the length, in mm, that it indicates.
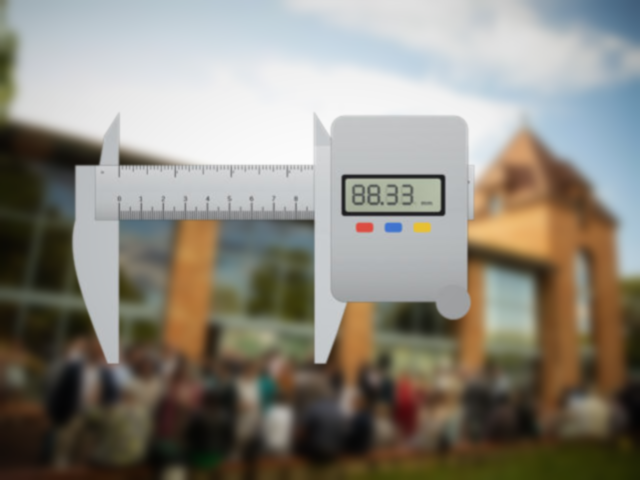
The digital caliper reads 88.33 mm
